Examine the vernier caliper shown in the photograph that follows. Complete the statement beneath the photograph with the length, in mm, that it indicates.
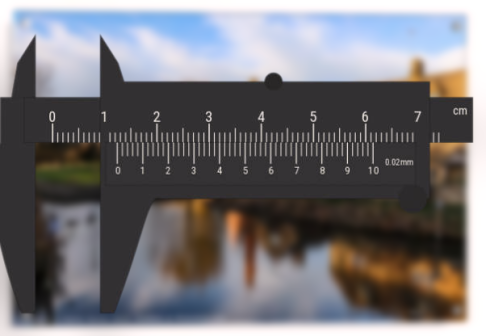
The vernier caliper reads 12.4 mm
